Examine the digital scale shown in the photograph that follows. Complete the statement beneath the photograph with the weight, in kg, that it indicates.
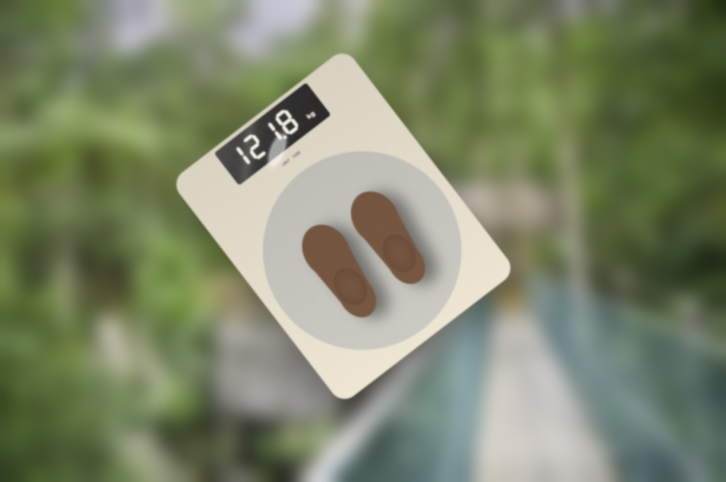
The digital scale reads 121.8 kg
